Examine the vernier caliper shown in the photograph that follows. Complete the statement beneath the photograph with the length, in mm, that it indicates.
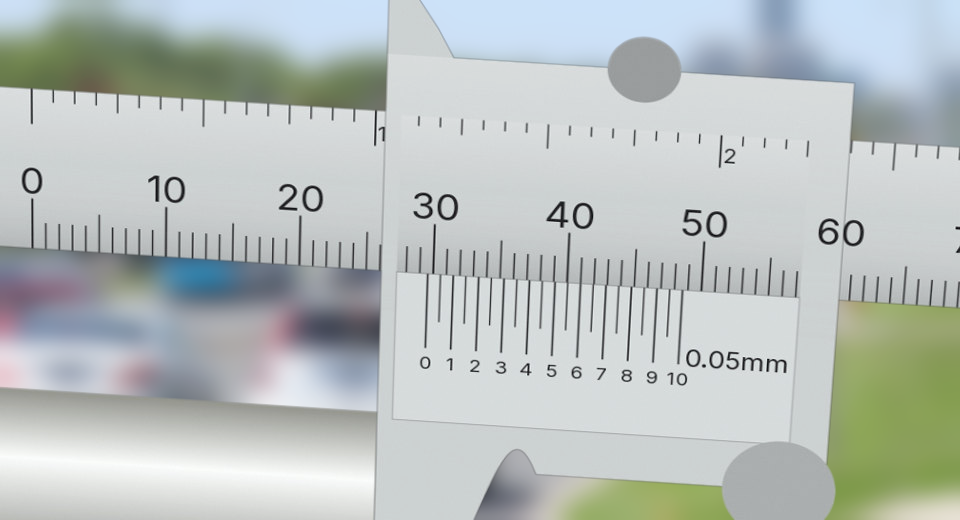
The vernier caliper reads 29.6 mm
